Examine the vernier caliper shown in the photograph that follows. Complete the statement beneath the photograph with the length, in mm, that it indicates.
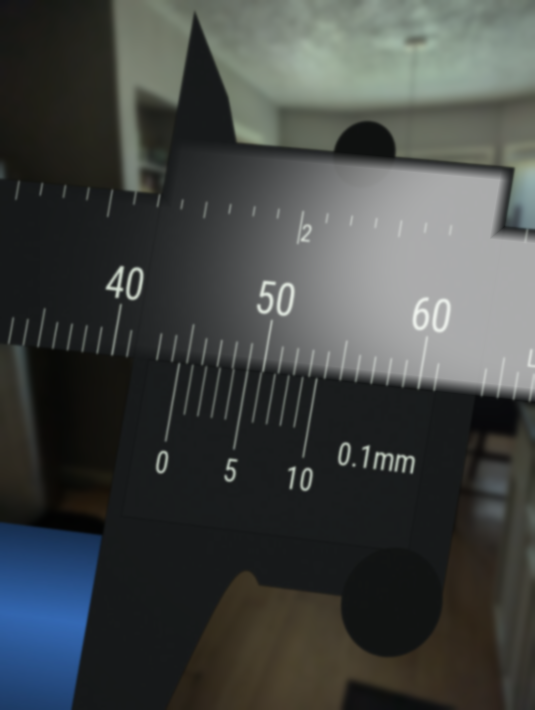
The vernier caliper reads 44.5 mm
